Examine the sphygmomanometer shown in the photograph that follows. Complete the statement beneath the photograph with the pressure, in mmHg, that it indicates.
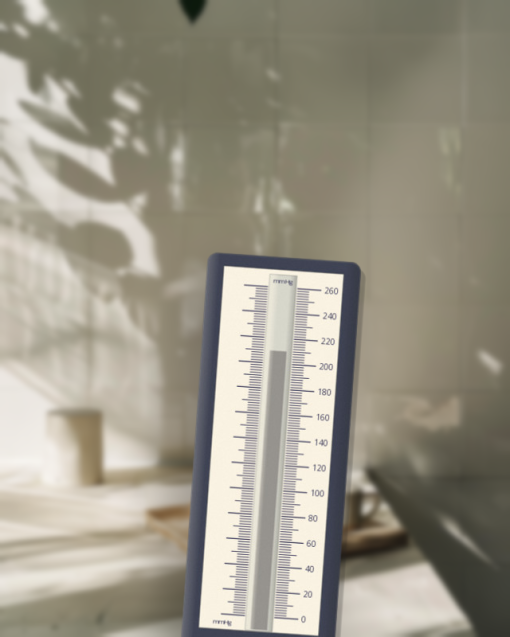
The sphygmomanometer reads 210 mmHg
